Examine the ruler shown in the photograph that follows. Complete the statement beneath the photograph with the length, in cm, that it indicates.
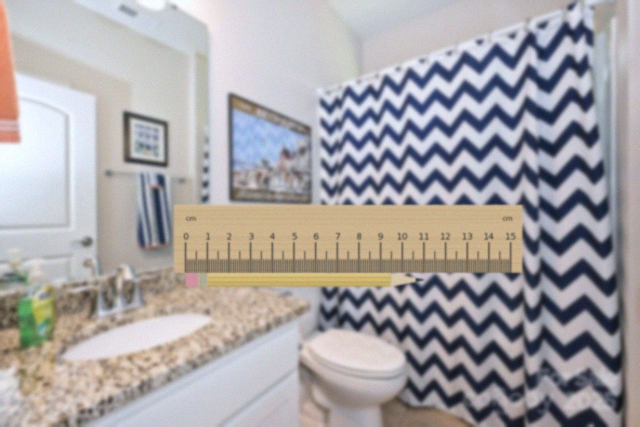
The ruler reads 11 cm
